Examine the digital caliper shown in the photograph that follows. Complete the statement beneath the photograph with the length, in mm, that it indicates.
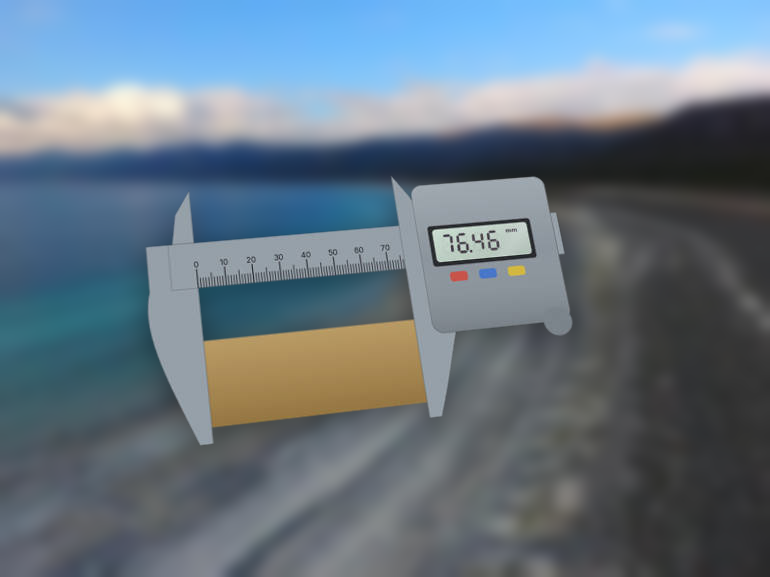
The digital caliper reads 76.46 mm
